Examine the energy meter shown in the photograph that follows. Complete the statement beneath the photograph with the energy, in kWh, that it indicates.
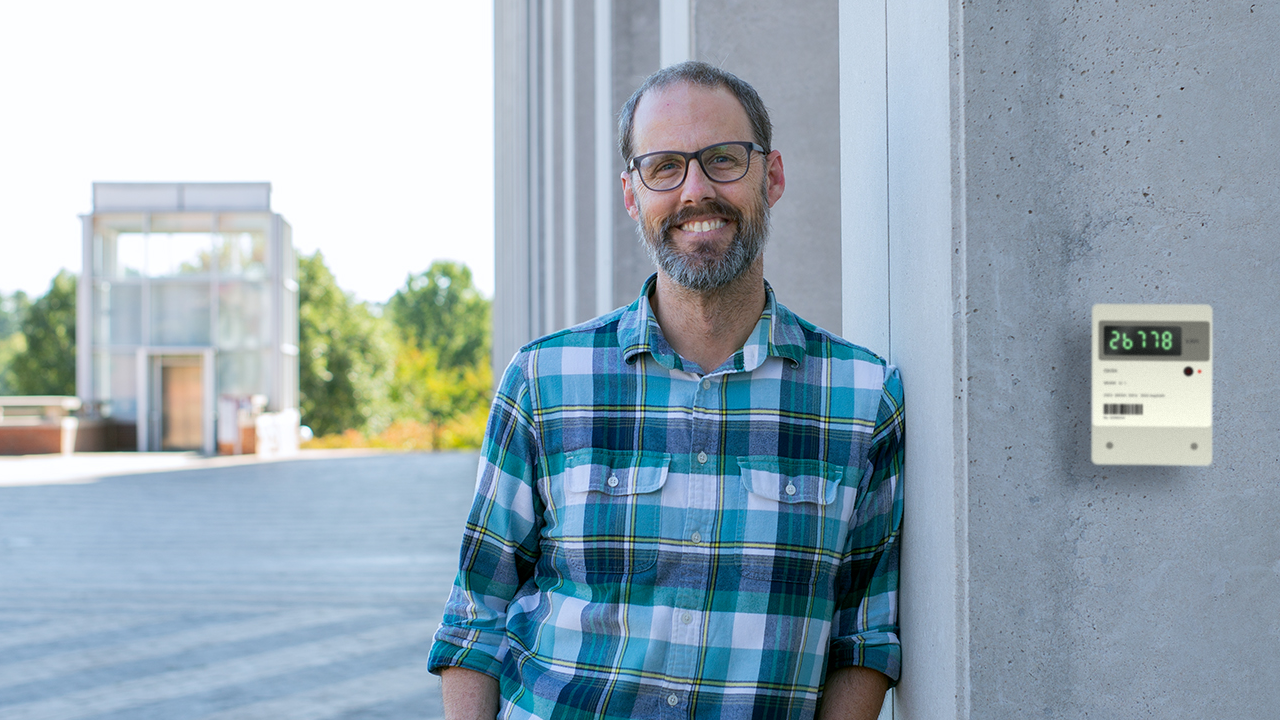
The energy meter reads 26778 kWh
